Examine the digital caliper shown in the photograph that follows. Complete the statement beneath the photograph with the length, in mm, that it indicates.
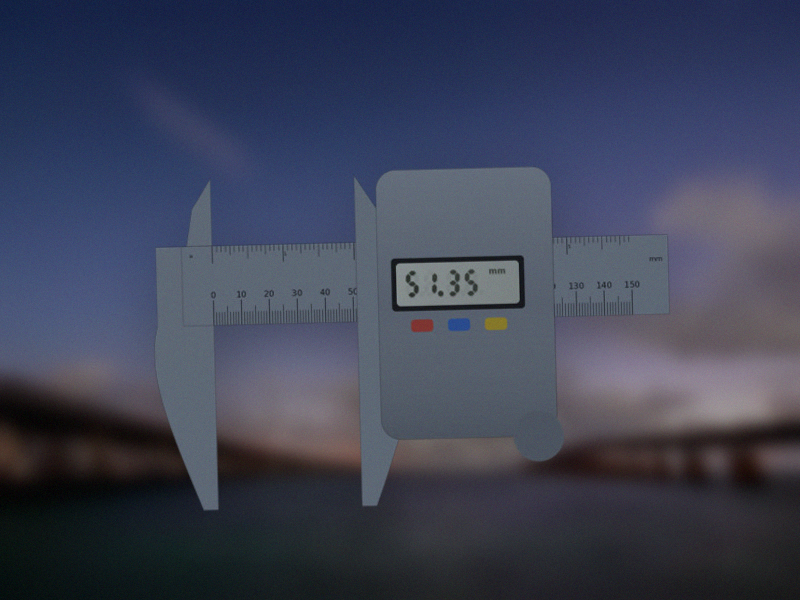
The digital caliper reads 51.35 mm
